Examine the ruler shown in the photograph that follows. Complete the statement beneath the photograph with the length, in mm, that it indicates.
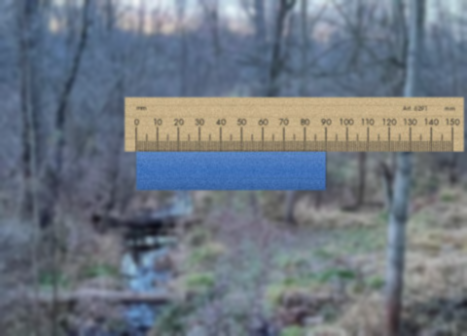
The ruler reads 90 mm
